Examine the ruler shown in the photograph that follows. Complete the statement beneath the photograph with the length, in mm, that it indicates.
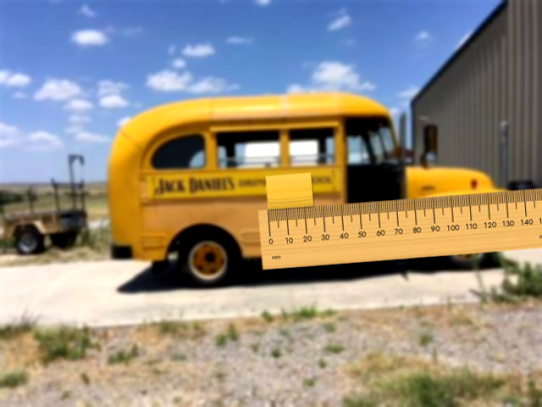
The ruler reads 25 mm
